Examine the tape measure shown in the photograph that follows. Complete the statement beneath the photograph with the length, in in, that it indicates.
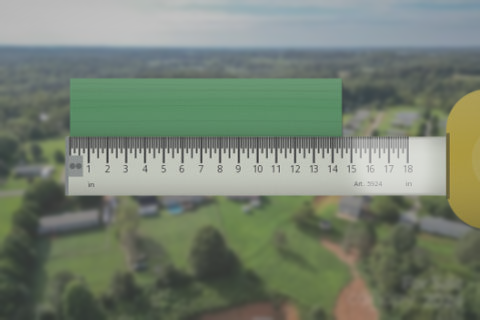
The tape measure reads 14.5 in
